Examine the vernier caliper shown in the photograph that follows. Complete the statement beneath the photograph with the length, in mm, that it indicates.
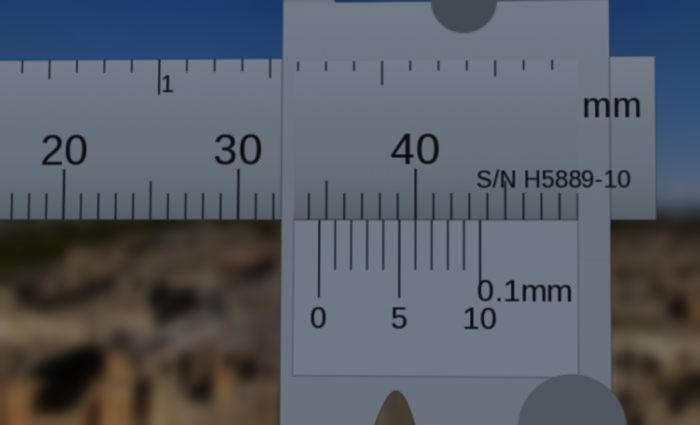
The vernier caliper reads 34.6 mm
